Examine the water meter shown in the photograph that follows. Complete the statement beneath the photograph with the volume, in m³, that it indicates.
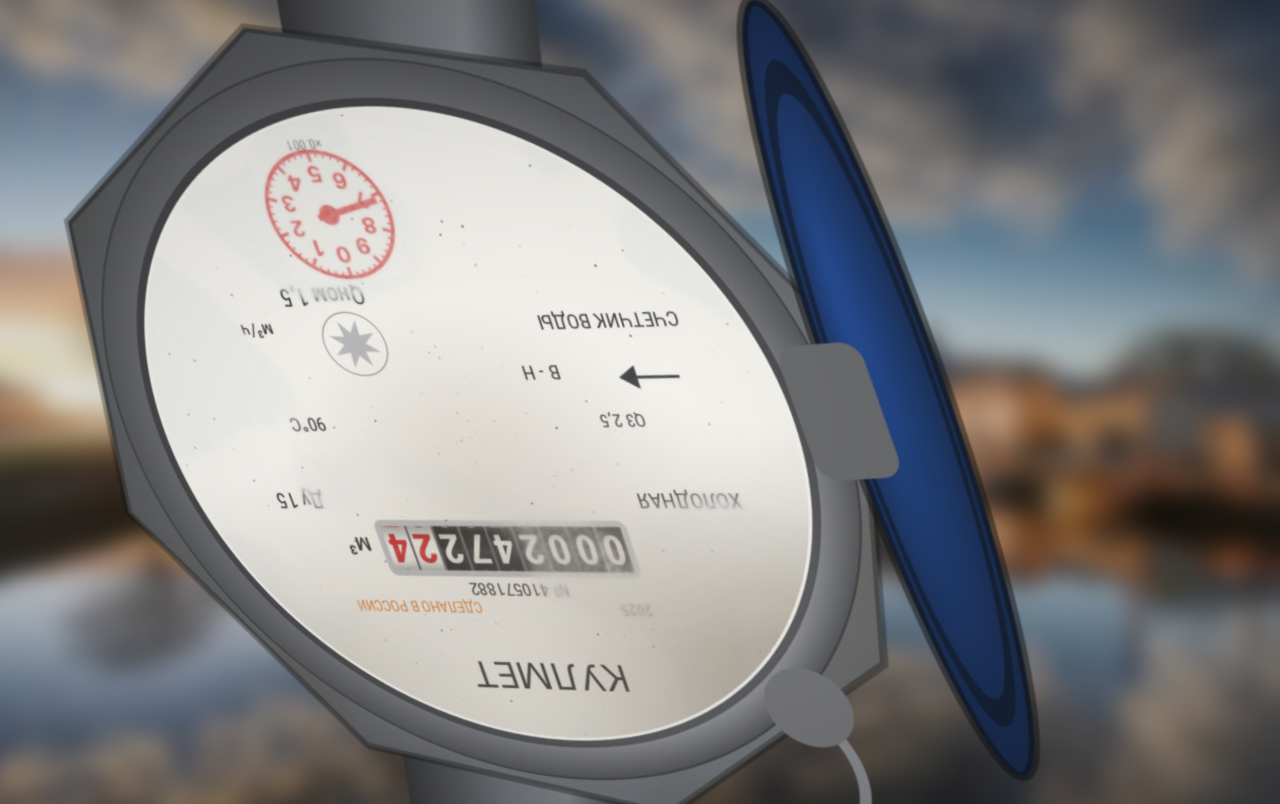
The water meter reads 2472.247 m³
